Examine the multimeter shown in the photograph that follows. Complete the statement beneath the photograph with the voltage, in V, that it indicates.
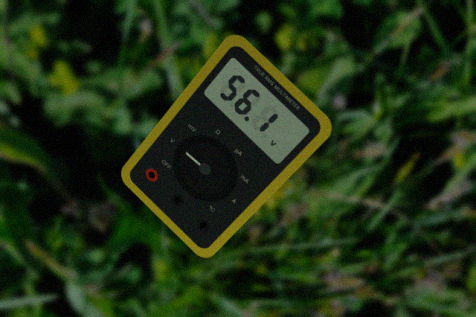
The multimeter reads 56.1 V
